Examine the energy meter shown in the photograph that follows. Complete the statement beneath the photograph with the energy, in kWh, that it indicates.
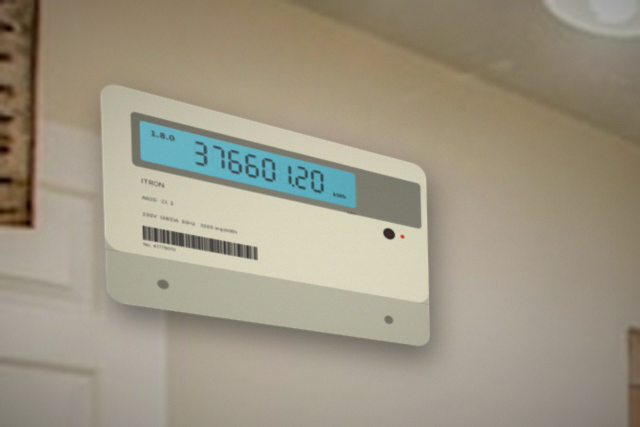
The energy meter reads 376601.20 kWh
